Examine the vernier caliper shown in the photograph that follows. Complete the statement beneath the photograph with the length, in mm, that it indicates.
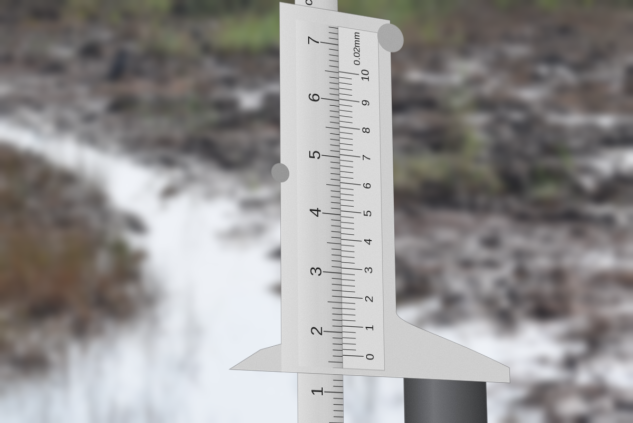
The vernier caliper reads 16.2 mm
